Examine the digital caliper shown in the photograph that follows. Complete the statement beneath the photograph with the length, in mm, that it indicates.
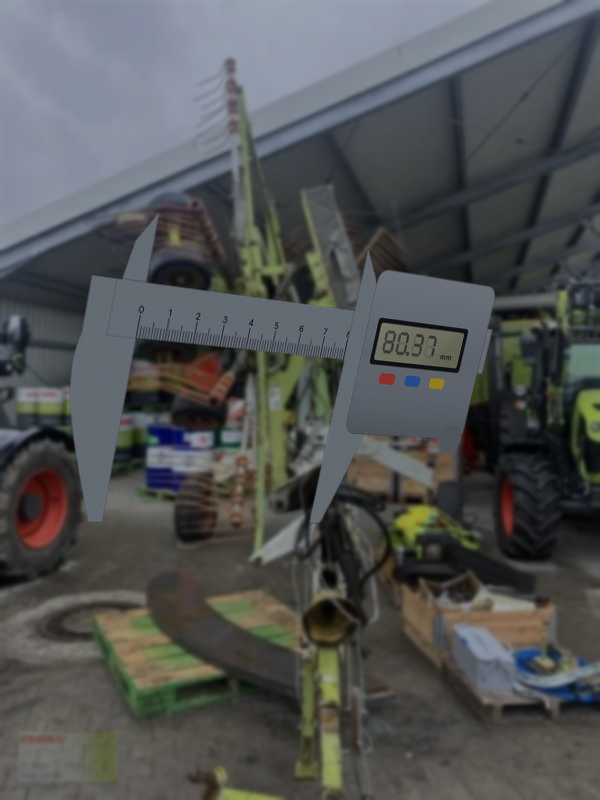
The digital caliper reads 80.37 mm
